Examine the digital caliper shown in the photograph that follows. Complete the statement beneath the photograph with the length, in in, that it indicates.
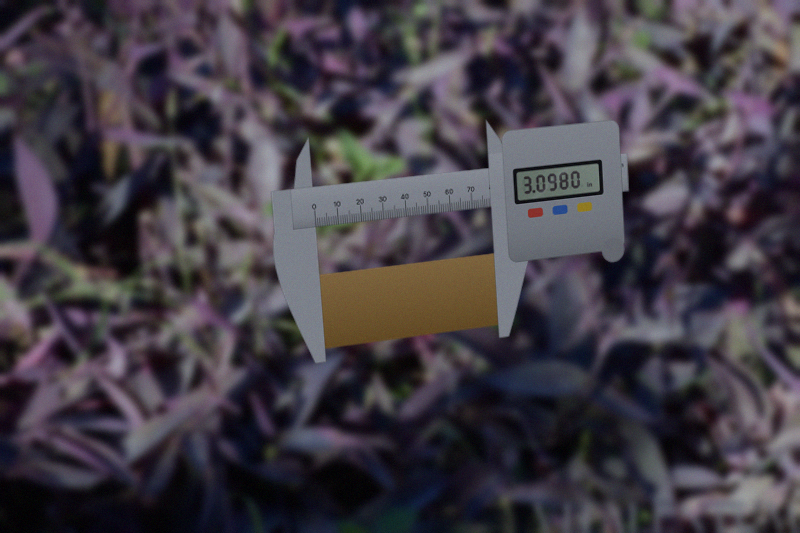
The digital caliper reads 3.0980 in
